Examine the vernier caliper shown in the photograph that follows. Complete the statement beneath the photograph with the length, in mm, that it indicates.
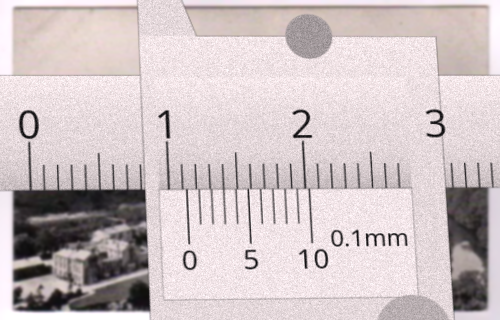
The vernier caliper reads 11.3 mm
